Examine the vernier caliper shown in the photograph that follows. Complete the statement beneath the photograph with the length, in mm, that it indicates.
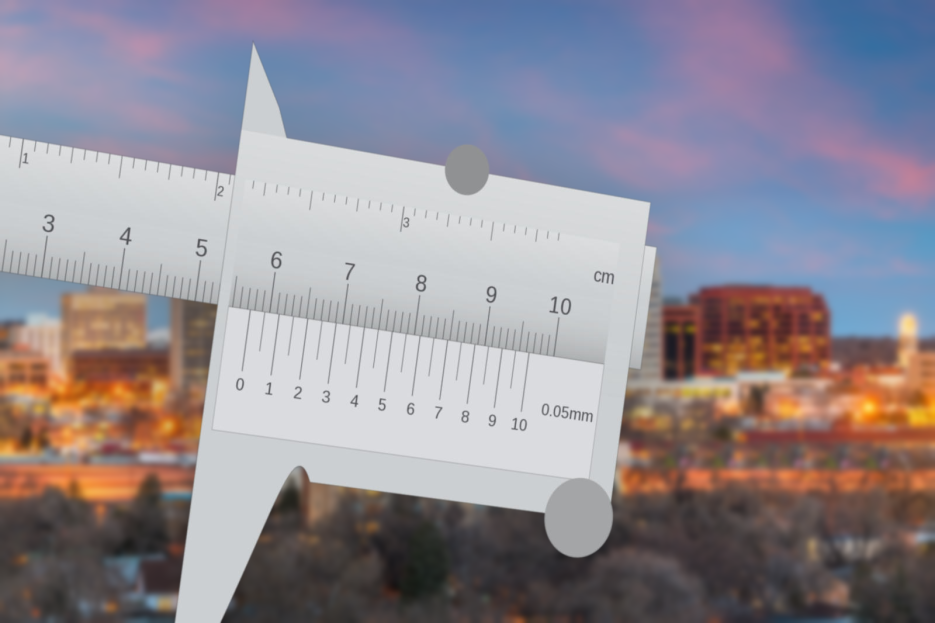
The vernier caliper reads 57.4 mm
